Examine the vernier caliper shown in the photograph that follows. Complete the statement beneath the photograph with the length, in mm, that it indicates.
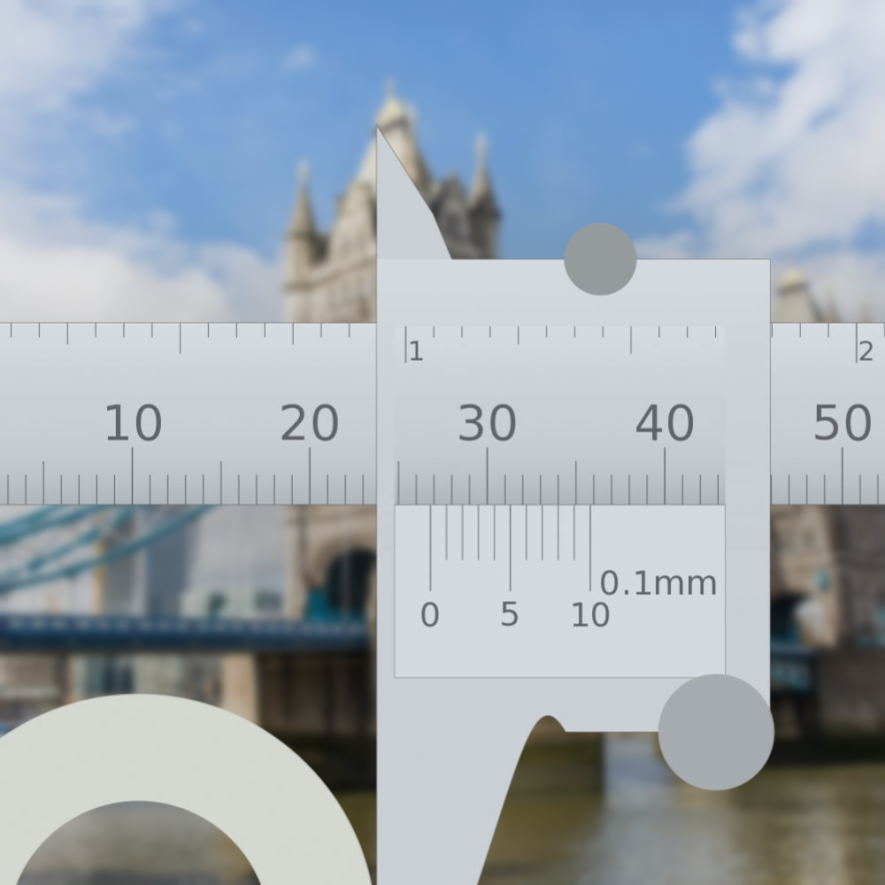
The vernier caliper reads 26.8 mm
